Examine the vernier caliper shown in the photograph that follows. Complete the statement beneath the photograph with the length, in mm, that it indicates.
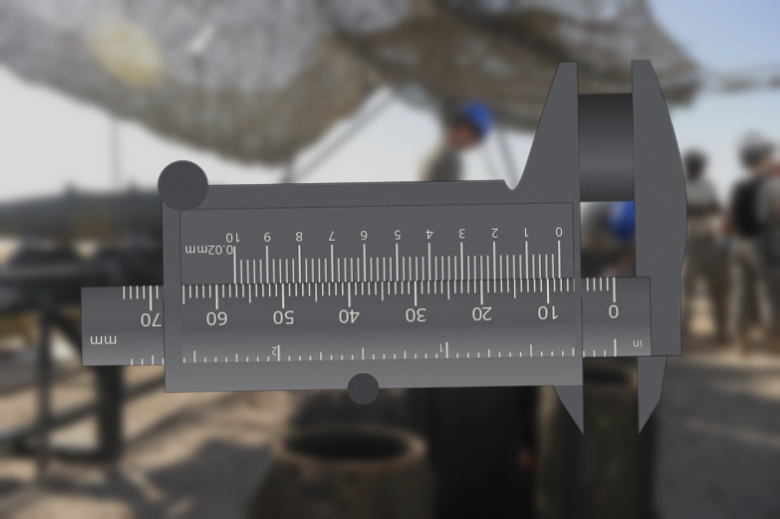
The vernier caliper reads 8.2 mm
